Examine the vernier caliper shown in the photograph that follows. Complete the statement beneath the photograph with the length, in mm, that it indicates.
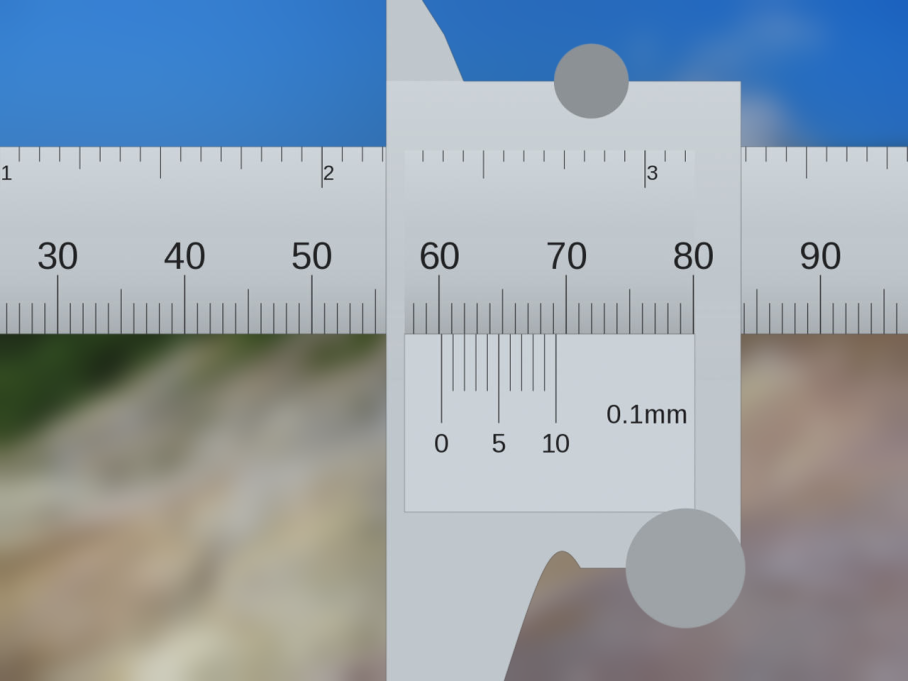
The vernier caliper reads 60.2 mm
